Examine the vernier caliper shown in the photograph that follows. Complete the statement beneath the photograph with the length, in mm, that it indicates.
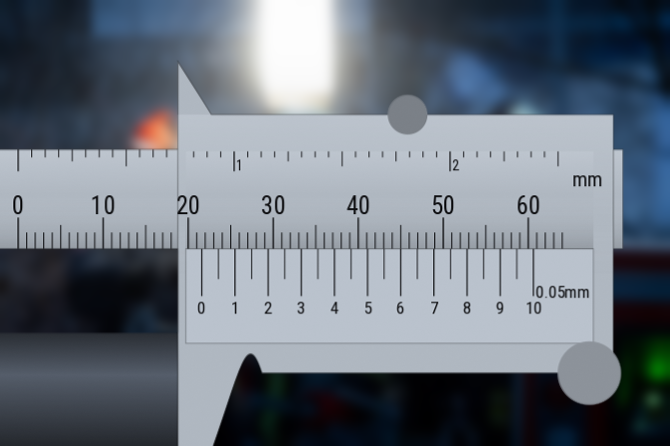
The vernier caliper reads 21.6 mm
